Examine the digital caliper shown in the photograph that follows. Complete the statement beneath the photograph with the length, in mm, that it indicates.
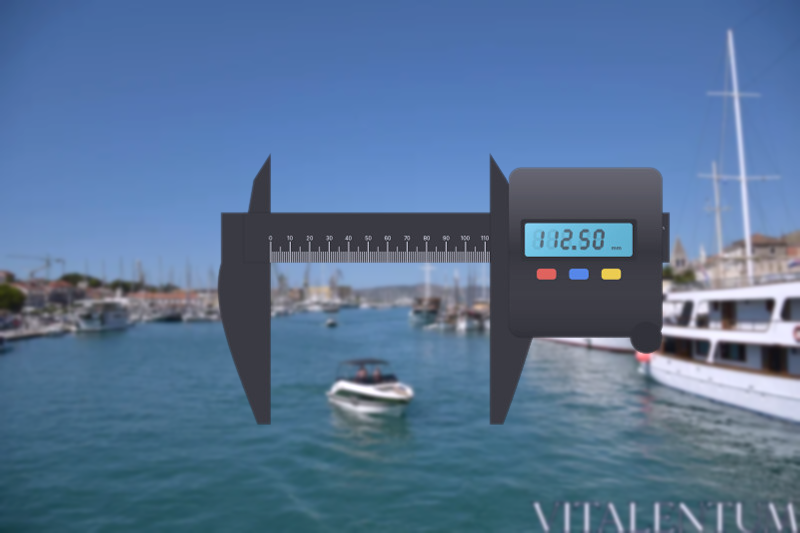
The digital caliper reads 112.50 mm
